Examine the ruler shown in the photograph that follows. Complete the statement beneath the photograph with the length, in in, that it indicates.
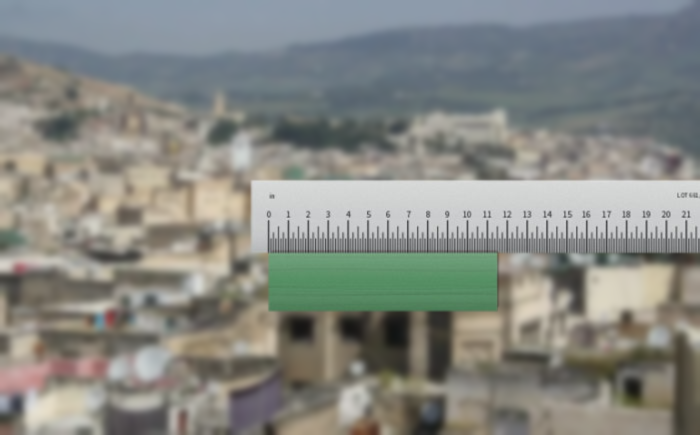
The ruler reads 11.5 in
